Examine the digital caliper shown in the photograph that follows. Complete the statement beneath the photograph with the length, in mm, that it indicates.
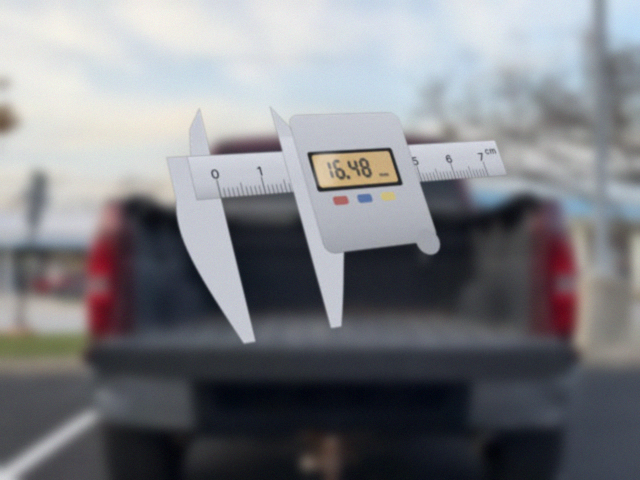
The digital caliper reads 16.48 mm
